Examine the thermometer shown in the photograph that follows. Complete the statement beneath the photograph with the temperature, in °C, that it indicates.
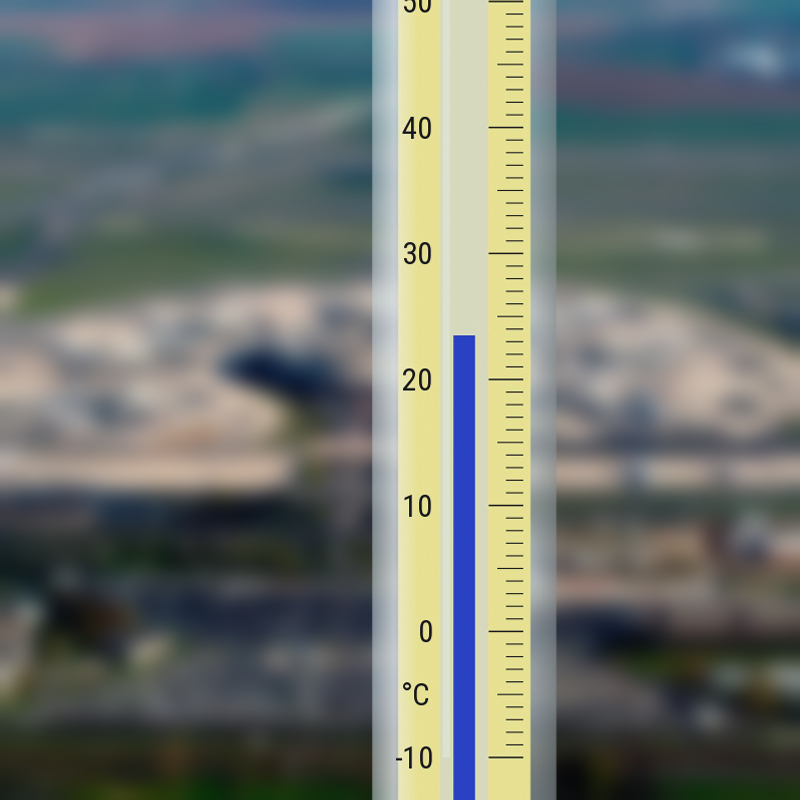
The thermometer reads 23.5 °C
